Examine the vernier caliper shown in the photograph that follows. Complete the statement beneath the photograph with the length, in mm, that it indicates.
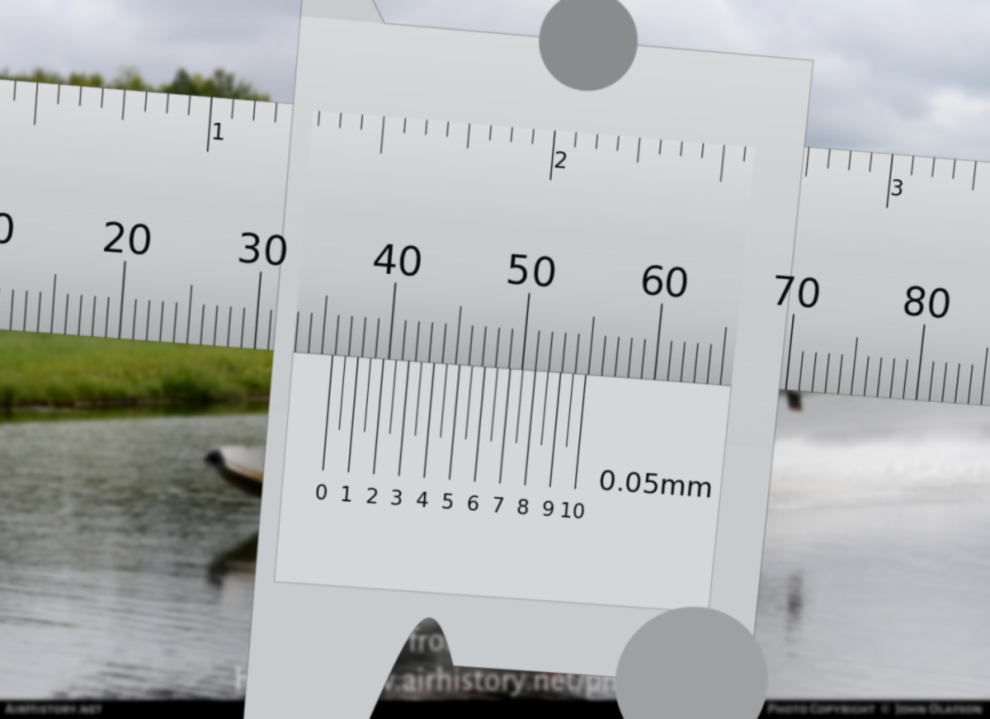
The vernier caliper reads 35.8 mm
